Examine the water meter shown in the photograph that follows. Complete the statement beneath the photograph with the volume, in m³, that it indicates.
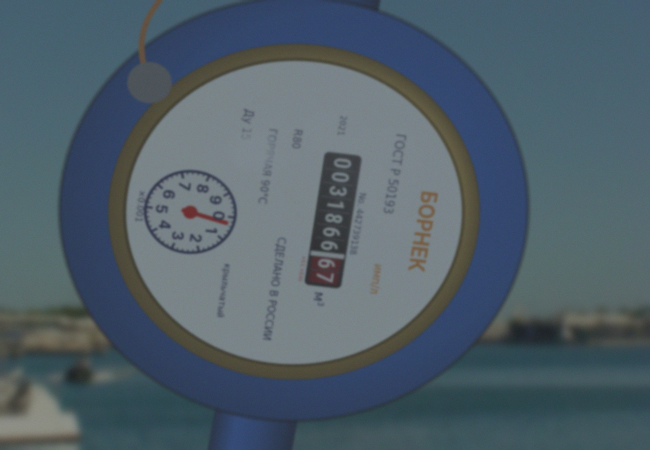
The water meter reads 31866.670 m³
